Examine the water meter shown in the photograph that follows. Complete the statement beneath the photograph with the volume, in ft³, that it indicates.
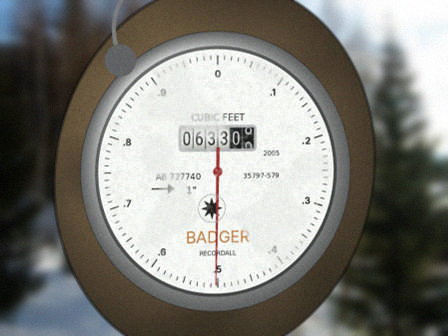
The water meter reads 63308.50 ft³
